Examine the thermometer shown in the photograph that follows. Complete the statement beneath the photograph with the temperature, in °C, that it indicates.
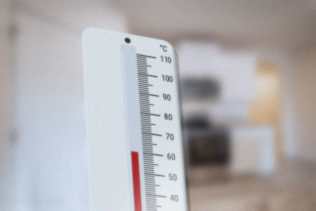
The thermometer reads 60 °C
